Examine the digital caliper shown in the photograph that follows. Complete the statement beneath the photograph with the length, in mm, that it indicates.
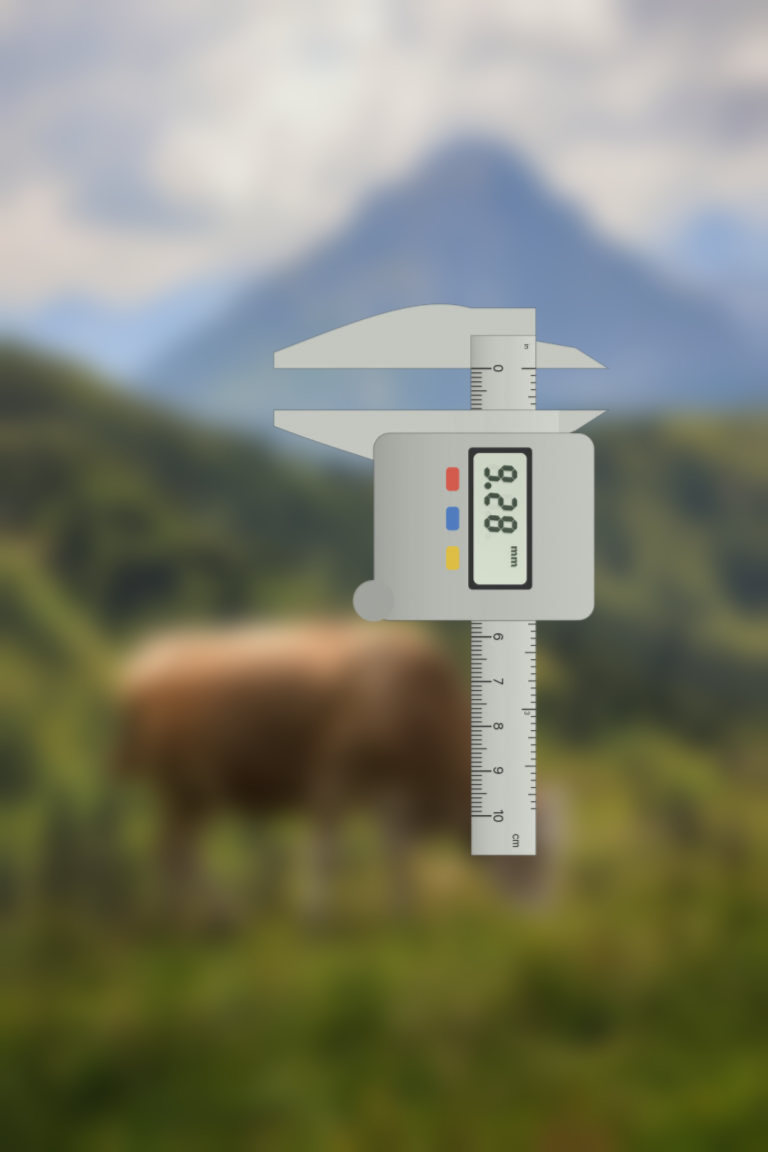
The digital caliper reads 9.28 mm
